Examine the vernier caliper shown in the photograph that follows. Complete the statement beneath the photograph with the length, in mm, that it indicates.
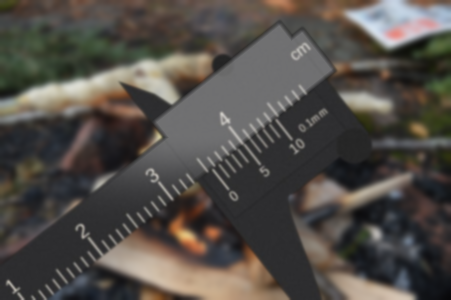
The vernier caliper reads 35.6 mm
